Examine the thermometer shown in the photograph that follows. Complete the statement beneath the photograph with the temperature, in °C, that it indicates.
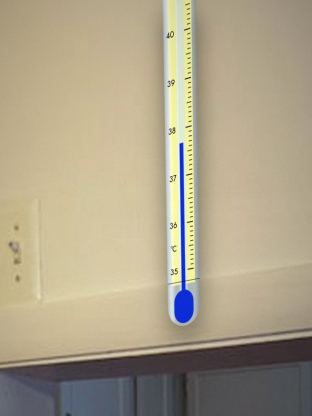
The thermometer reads 37.7 °C
